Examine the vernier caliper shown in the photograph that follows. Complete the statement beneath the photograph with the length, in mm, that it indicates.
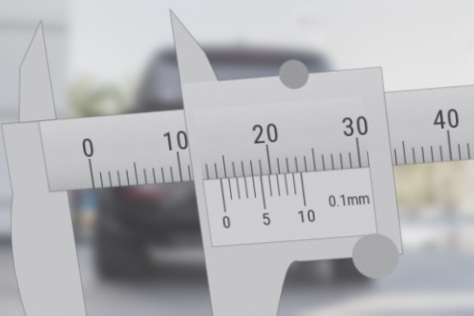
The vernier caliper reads 14.4 mm
